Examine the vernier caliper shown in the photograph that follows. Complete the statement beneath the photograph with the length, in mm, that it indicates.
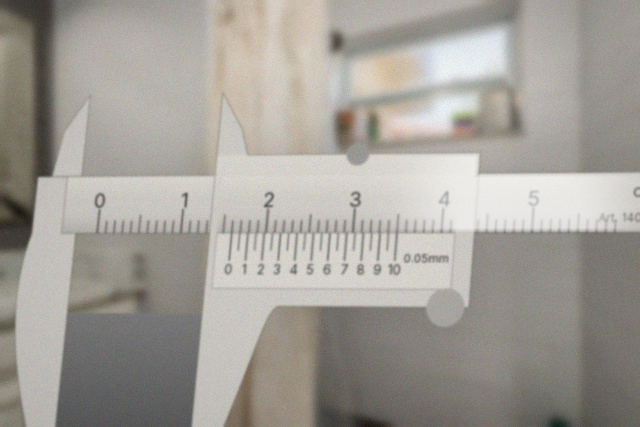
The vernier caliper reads 16.0 mm
